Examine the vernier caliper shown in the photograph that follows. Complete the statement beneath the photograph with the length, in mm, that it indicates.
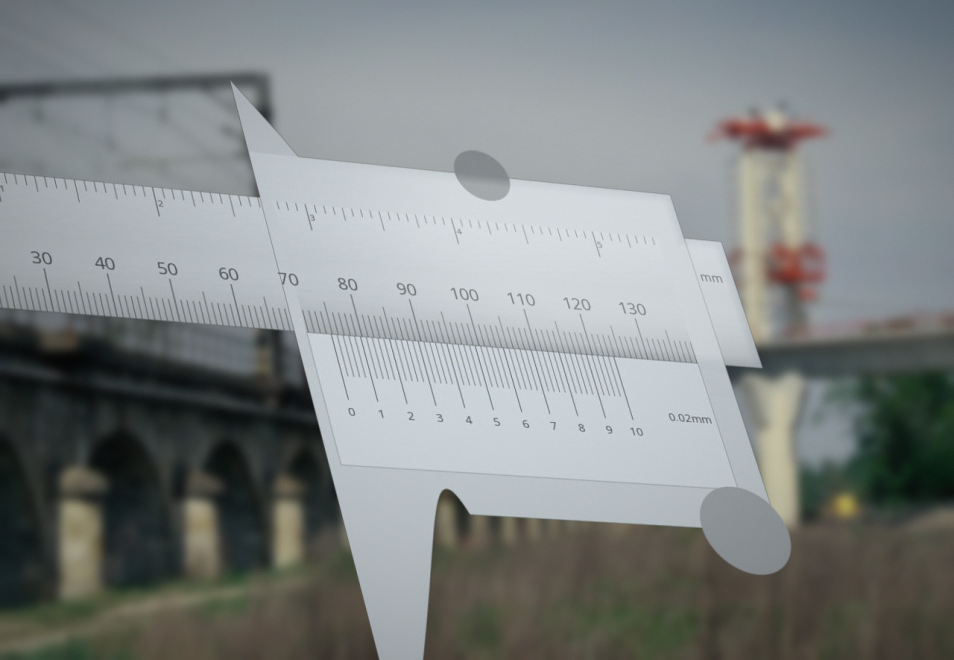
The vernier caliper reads 74.8 mm
